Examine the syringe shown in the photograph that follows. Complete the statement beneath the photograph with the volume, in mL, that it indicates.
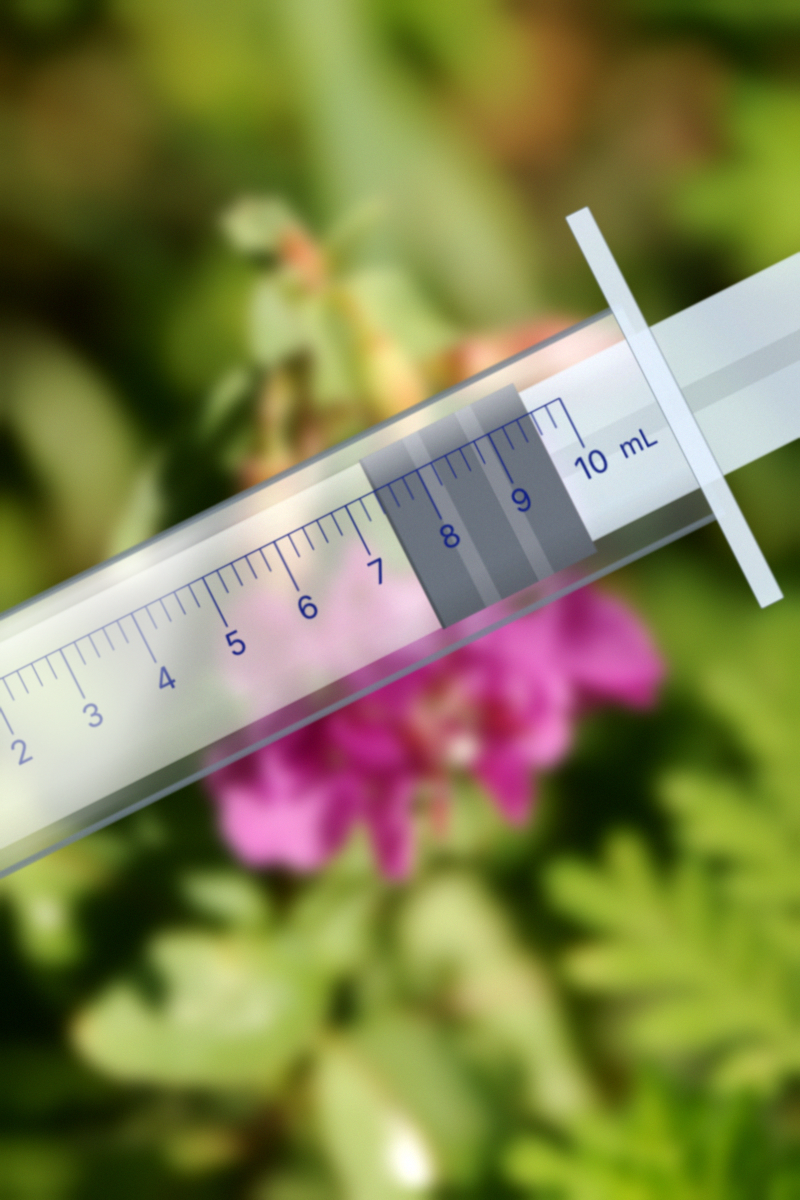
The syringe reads 7.4 mL
